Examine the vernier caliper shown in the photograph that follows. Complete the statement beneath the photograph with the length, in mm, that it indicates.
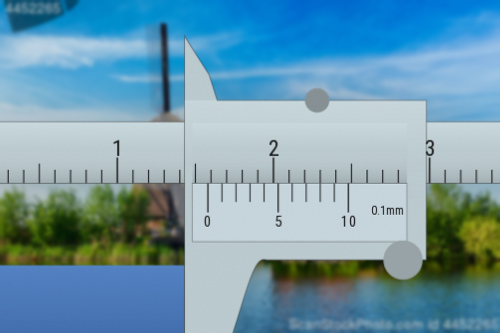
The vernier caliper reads 15.8 mm
